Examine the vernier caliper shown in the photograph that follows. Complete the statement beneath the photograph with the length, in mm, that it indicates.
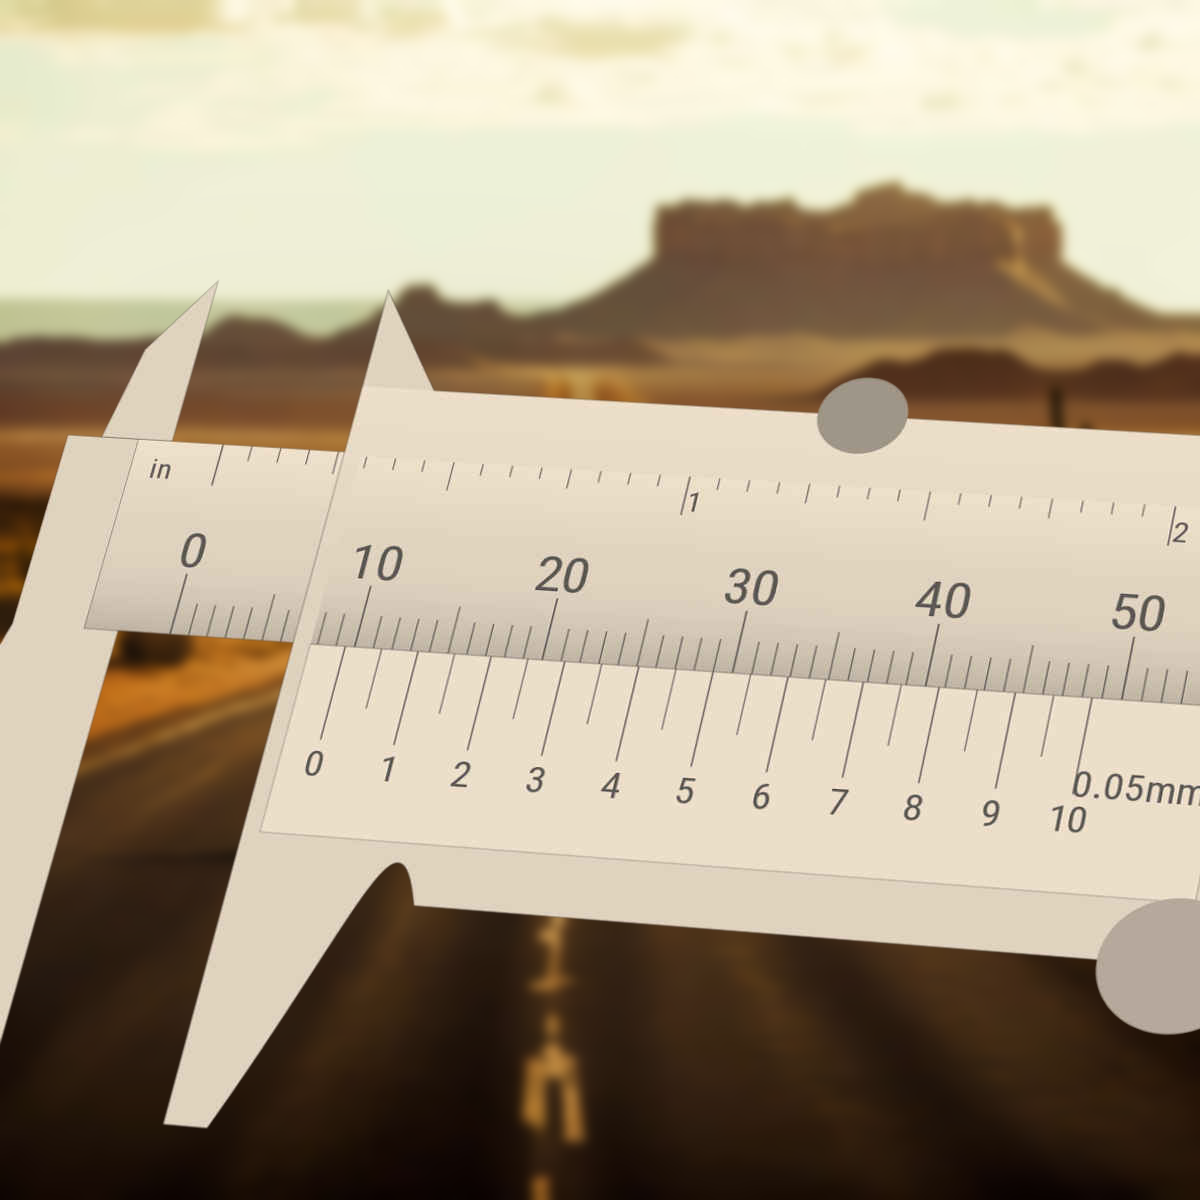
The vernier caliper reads 9.5 mm
